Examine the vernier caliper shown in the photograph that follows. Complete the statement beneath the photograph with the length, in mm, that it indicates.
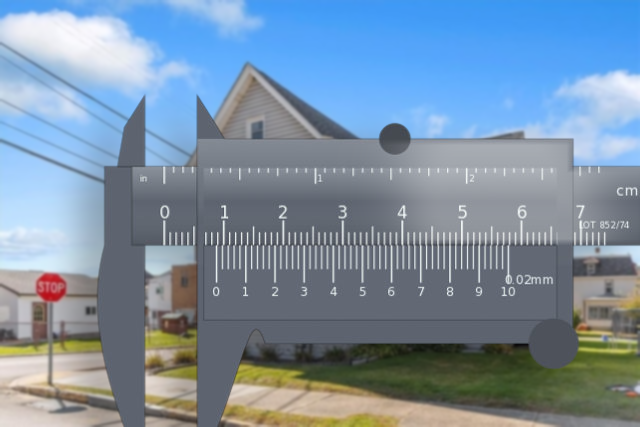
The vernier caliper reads 8.8 mm
